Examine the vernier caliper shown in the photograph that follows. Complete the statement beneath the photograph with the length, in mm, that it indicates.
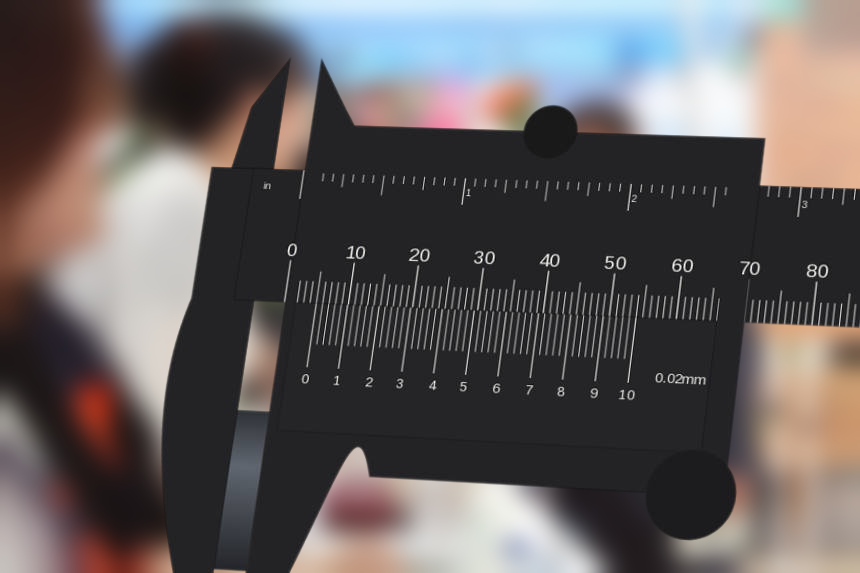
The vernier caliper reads 5.0 mm
